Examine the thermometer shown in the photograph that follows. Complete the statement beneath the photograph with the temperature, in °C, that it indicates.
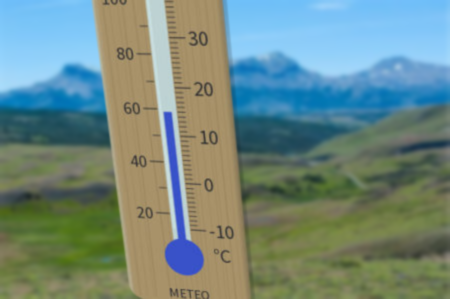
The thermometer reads 15 °C
